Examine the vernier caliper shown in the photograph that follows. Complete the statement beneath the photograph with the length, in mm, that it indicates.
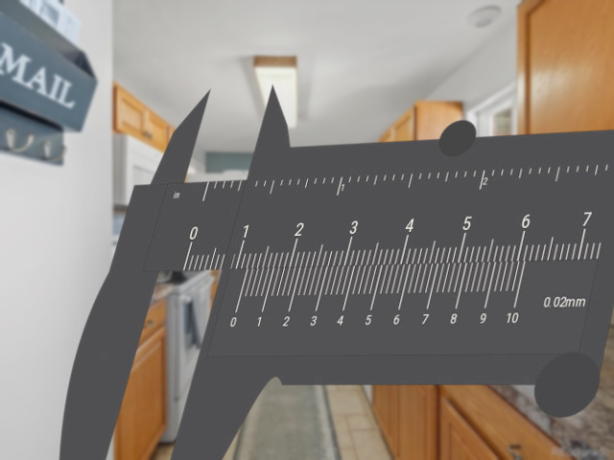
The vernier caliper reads 12.2 mm
